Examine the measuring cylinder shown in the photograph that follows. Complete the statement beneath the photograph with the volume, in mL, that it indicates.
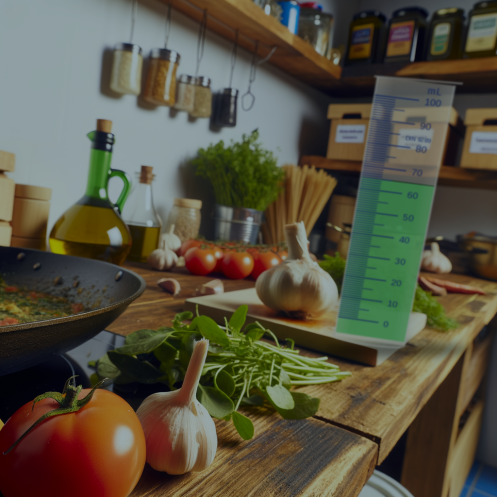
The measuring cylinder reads 65 mL
